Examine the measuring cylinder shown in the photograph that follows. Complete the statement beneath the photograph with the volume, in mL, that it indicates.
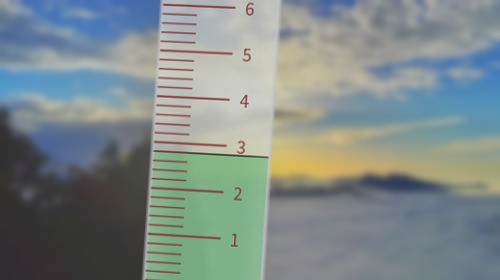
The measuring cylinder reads 2.8 mL
